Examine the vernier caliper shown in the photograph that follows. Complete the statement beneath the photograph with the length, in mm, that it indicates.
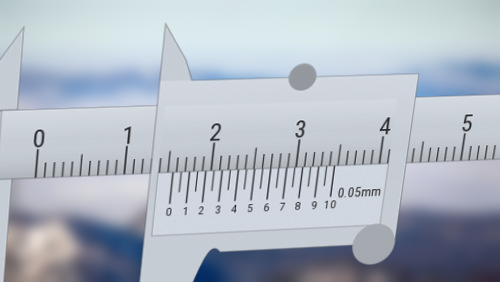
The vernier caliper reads 15.6 mm
